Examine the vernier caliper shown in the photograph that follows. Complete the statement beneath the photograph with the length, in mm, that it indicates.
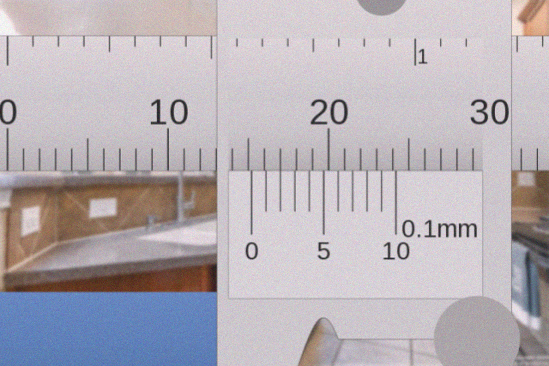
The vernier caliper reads 15.2 mm
